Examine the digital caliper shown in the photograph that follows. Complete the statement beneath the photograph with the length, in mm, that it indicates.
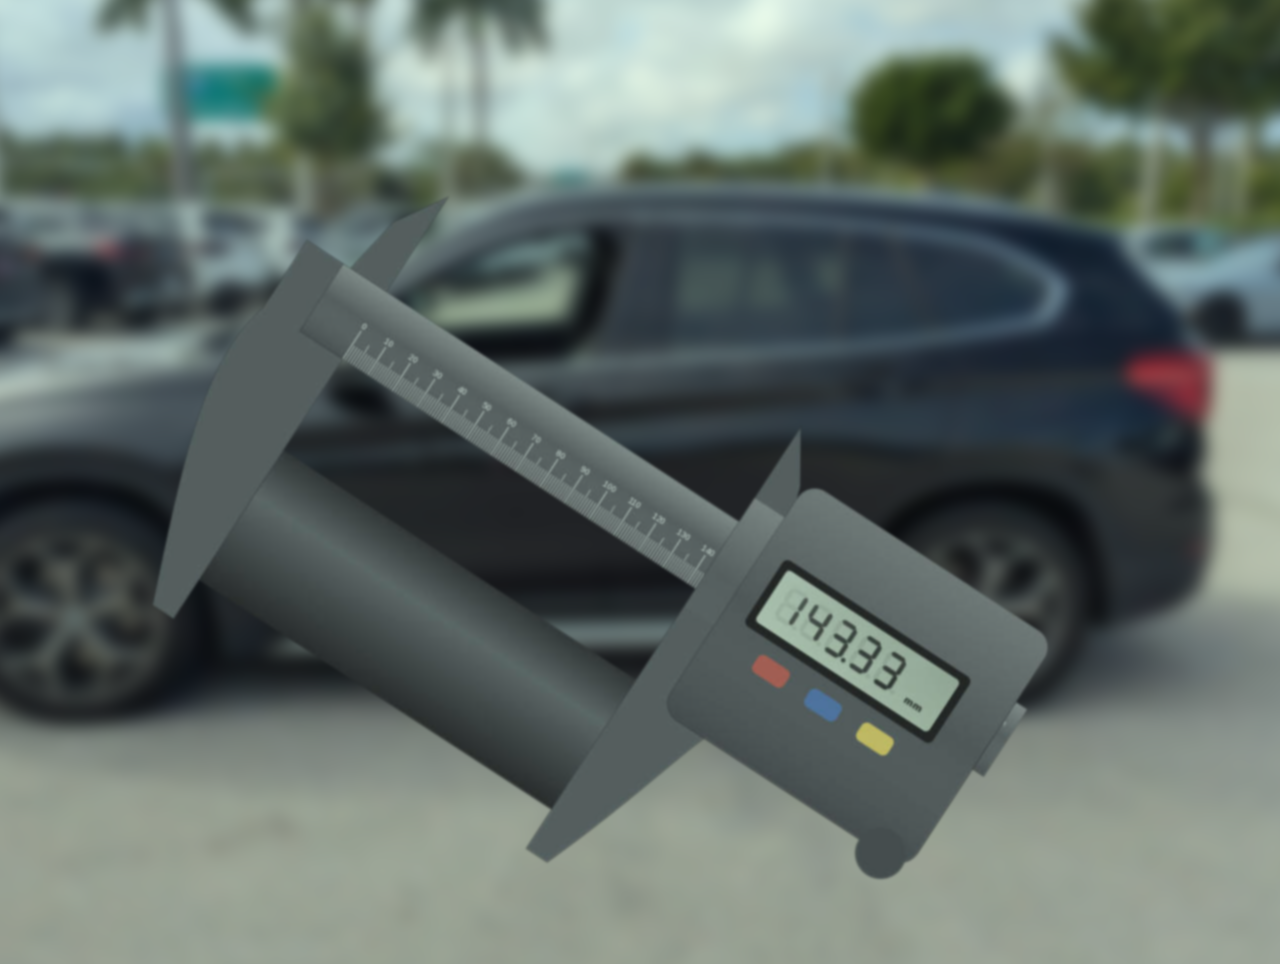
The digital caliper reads 143.33 mm
